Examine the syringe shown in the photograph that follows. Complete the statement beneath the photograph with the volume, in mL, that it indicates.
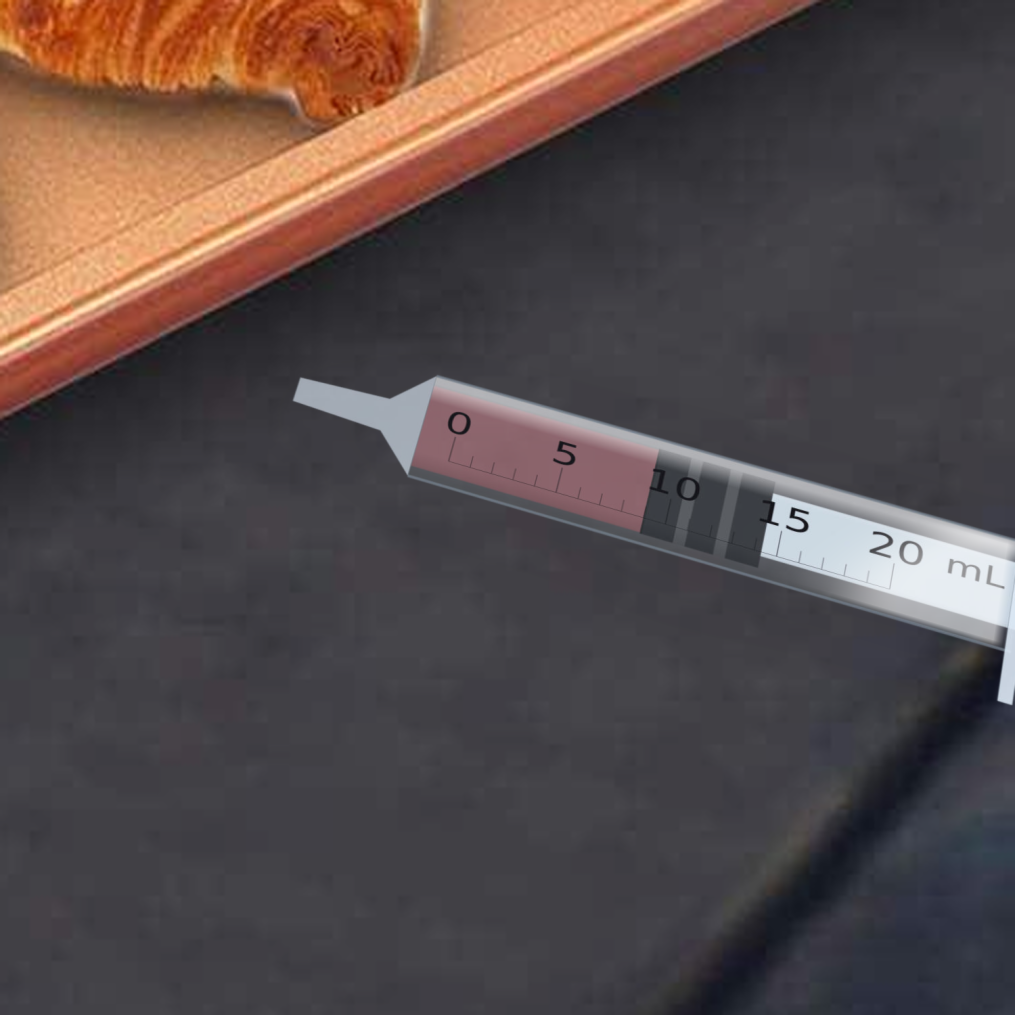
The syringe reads 9 mL
